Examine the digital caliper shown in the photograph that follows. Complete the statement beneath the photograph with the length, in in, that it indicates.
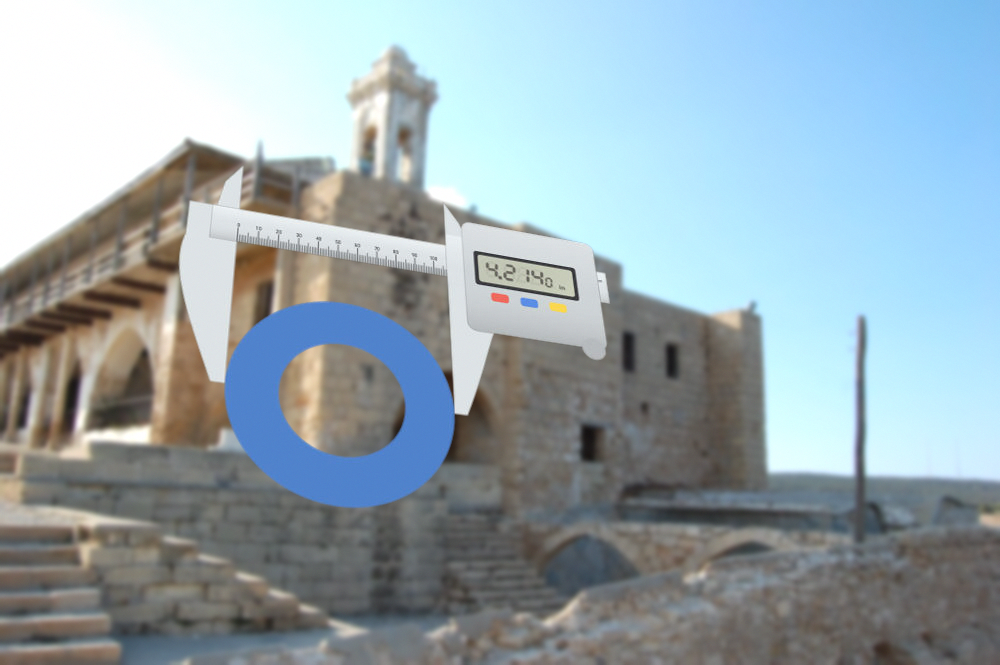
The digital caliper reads 4.2140 in
